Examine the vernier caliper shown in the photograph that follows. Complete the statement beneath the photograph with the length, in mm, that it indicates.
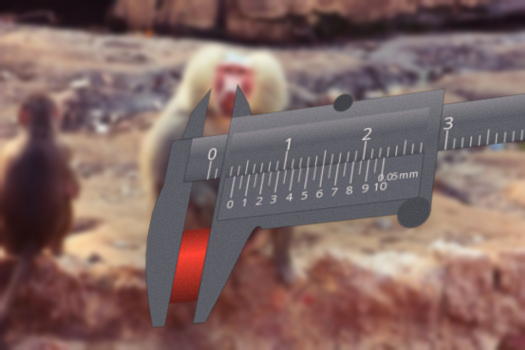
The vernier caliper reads 3.6 mm
